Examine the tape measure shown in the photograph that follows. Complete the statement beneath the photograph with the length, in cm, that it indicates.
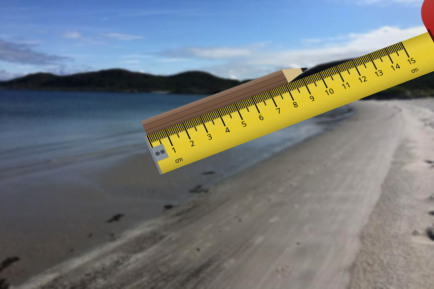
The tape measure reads 9.5 cm
